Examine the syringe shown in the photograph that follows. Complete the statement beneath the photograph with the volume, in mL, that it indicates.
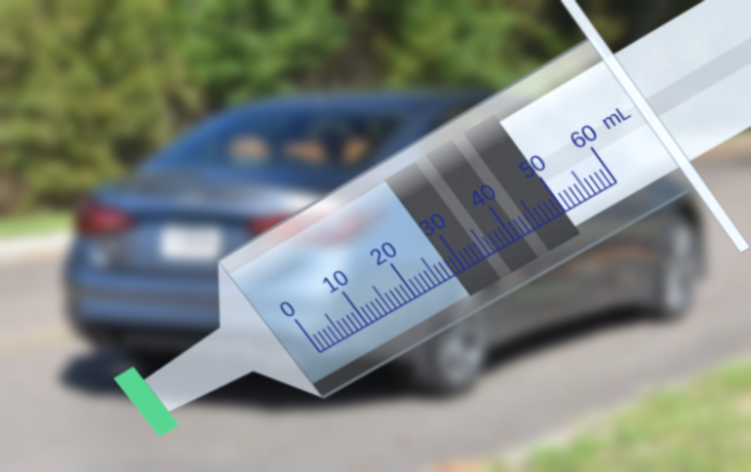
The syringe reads 28 mL
